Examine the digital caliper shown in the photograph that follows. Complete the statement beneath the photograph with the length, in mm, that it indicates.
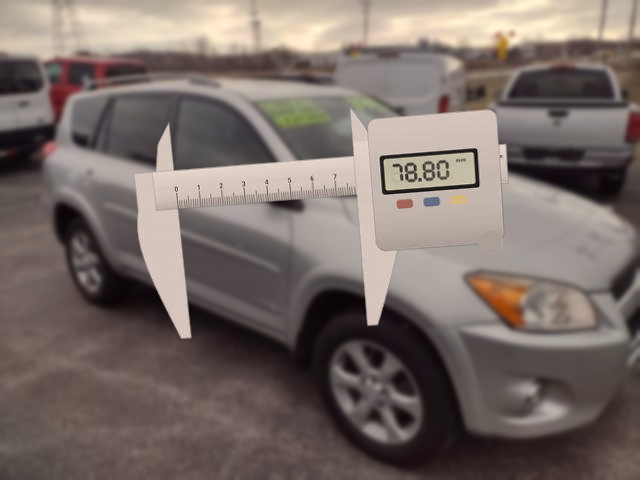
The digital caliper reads 78.80 mm
